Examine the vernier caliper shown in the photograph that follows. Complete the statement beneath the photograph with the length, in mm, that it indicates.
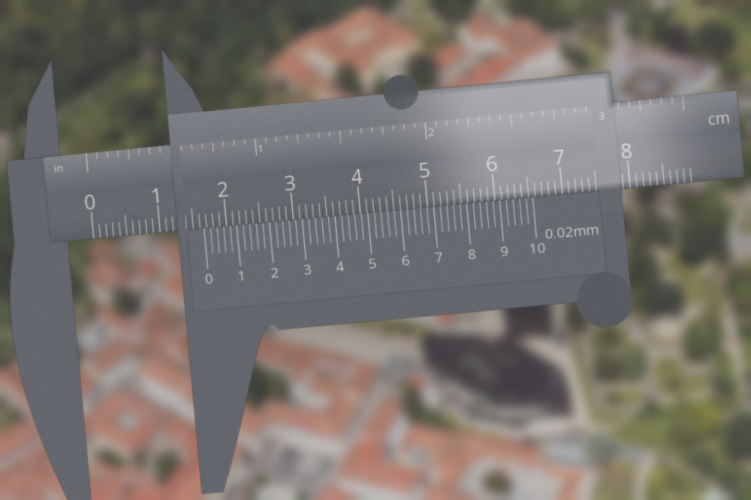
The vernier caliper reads 16.6 mm
